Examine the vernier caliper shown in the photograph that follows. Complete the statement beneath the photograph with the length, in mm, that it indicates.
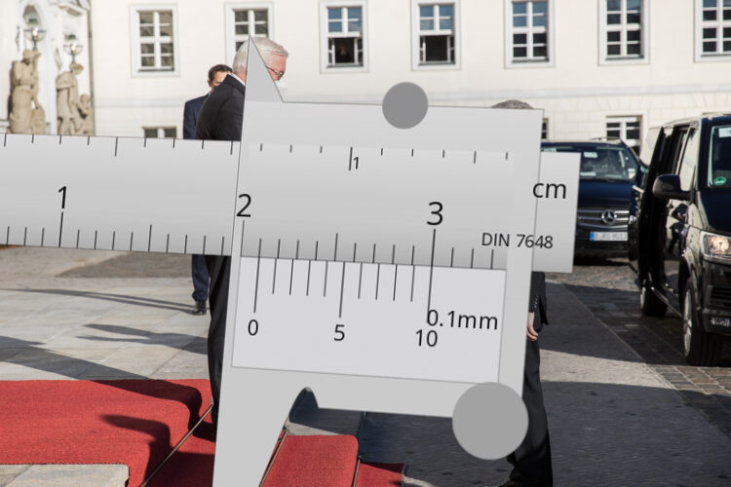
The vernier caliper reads 21.0 mm
